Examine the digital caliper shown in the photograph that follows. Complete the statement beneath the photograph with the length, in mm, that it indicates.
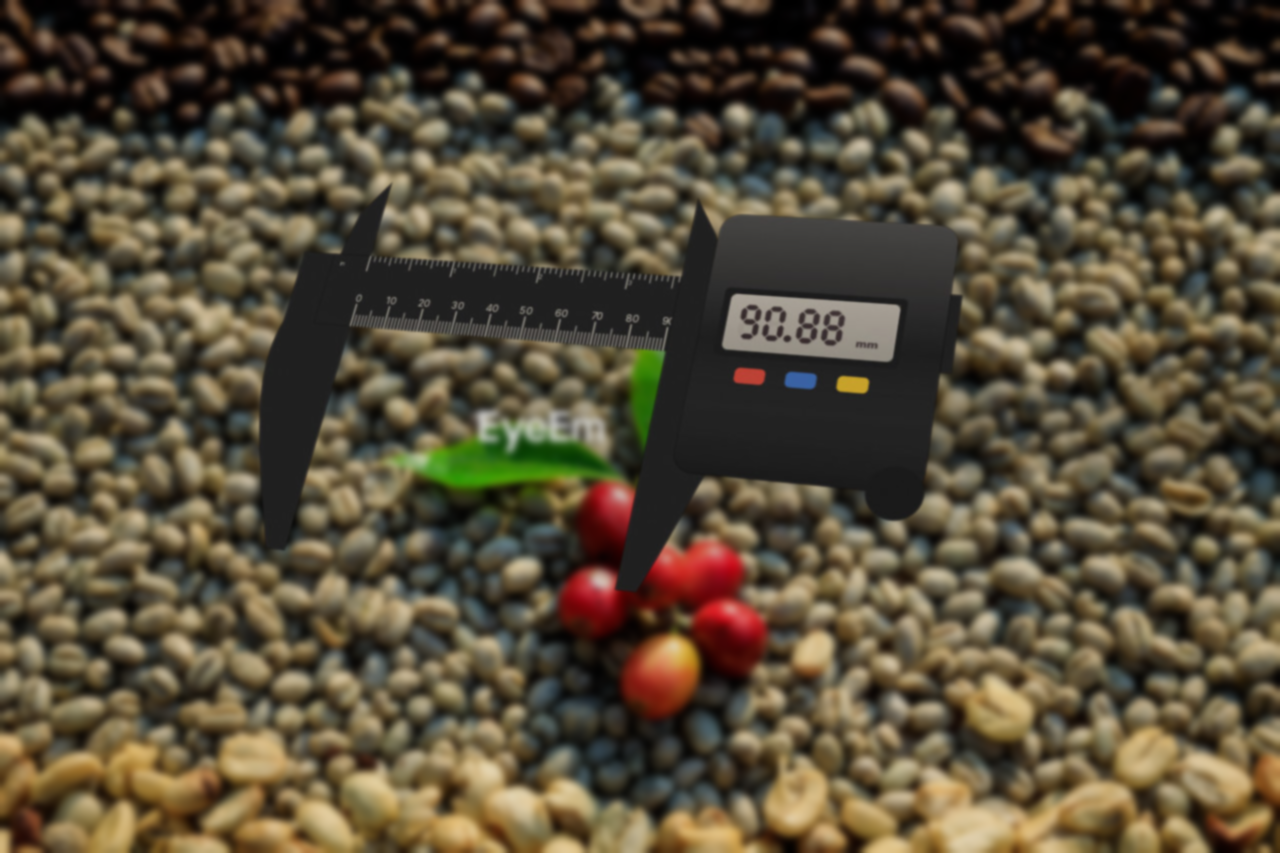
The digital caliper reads 90.88 mm
